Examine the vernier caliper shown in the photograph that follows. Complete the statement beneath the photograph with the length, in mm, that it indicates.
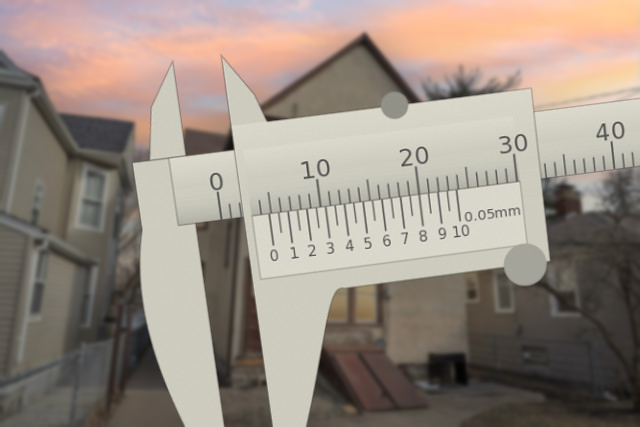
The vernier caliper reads 4.8 mm
